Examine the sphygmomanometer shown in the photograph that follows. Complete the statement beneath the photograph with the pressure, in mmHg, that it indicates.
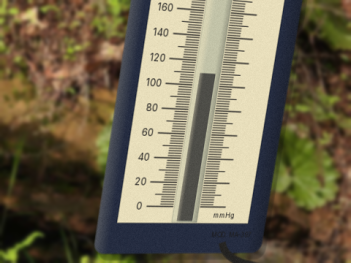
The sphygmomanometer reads 110 mmHg
